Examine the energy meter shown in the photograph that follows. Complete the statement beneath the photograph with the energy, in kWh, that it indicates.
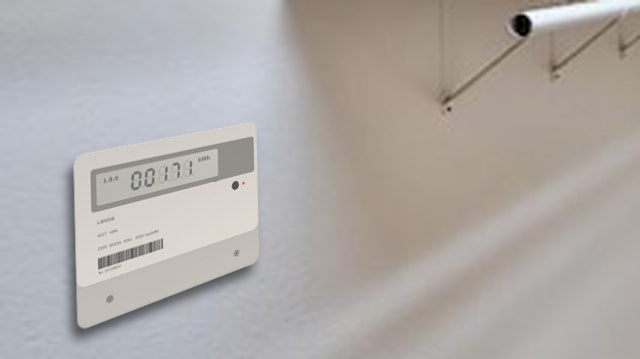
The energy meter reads 171 kWh
